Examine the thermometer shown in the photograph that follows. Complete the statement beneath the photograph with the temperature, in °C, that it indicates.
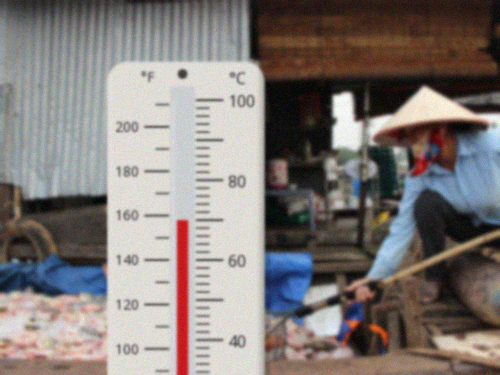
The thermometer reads 70 °C
